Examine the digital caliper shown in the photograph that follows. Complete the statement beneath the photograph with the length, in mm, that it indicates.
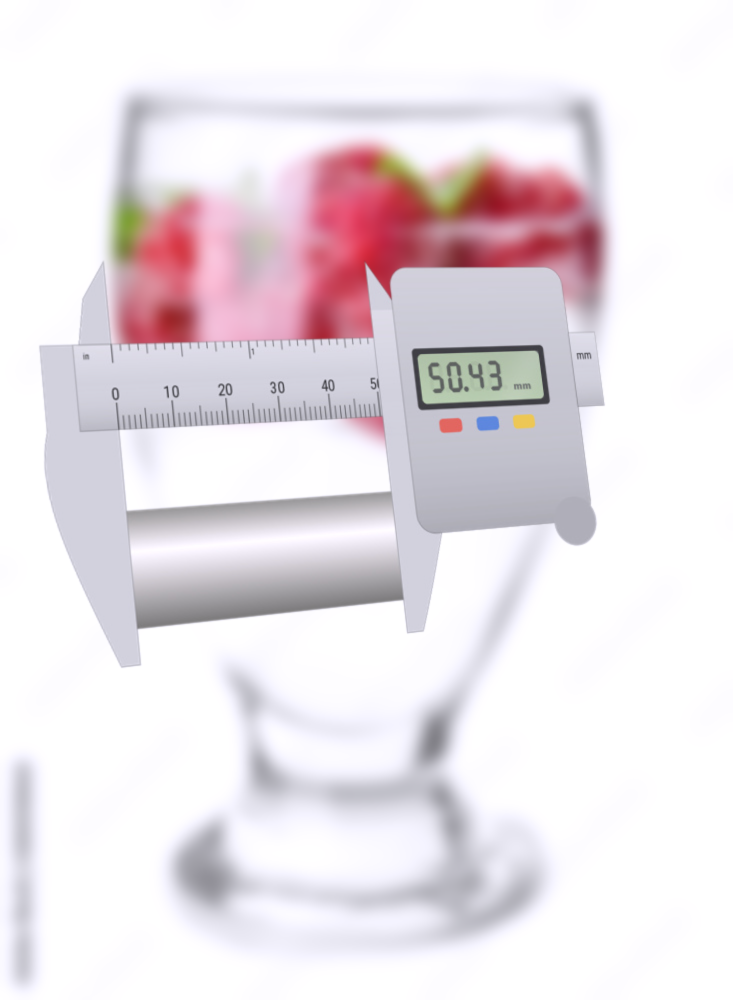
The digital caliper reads 50.43 mm
